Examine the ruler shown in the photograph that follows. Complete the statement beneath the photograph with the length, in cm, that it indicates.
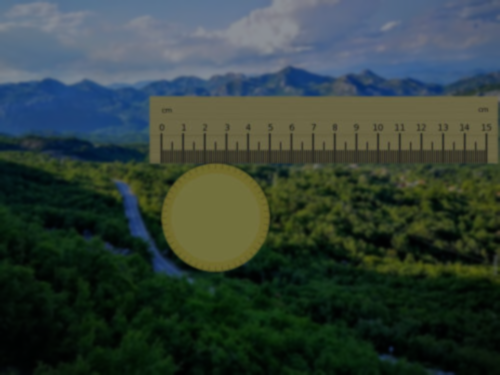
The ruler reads 5 cm
